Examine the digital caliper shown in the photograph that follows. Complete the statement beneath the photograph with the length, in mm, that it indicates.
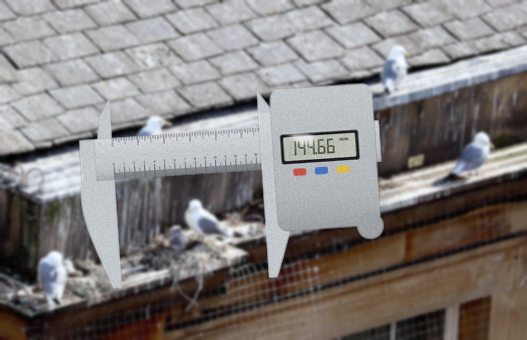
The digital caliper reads 144.66 mm
